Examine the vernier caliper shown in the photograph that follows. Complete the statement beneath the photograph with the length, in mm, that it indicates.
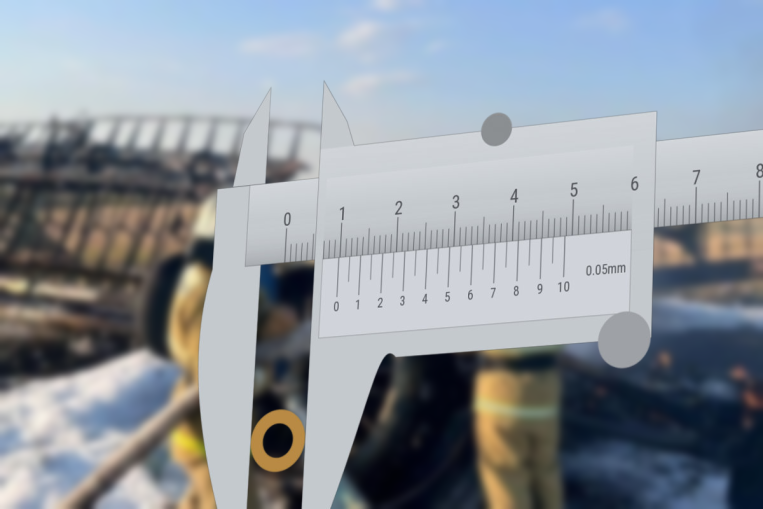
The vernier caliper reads 9.8 mm
